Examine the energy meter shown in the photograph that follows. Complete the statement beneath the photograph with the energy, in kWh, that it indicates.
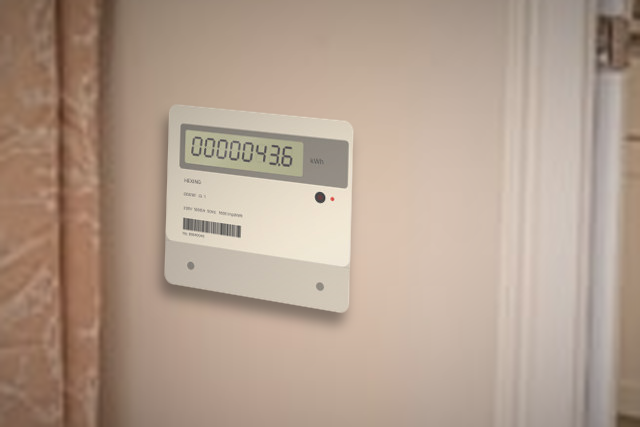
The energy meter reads 43.6 kWh
